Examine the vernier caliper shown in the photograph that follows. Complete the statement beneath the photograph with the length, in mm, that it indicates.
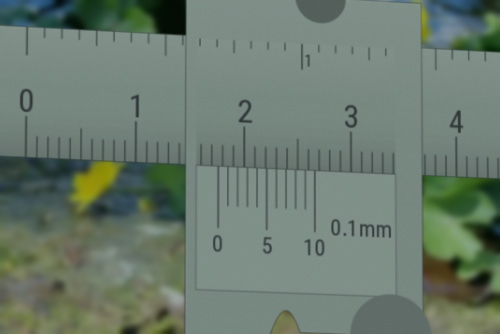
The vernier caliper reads 17.6 mm
